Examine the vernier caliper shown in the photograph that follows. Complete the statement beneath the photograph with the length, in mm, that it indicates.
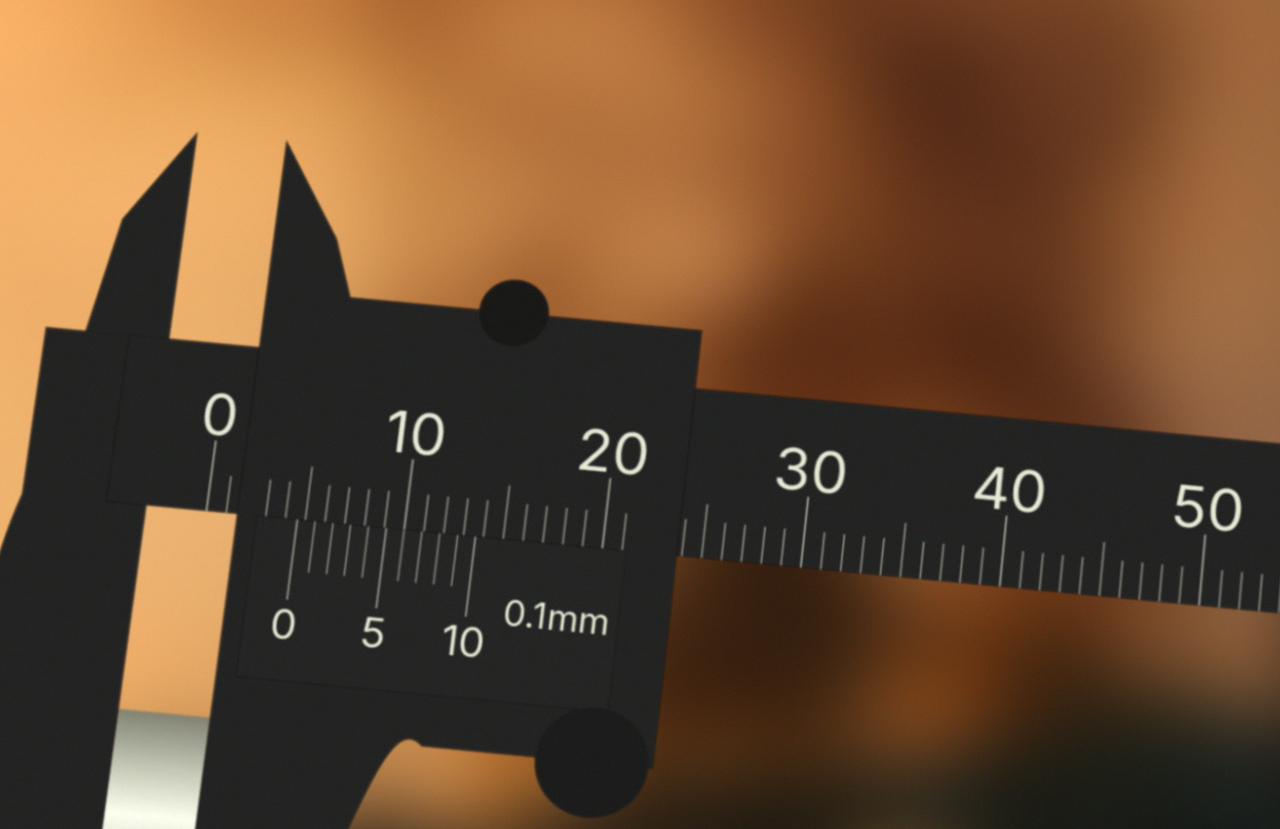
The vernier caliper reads 4.6 mm
